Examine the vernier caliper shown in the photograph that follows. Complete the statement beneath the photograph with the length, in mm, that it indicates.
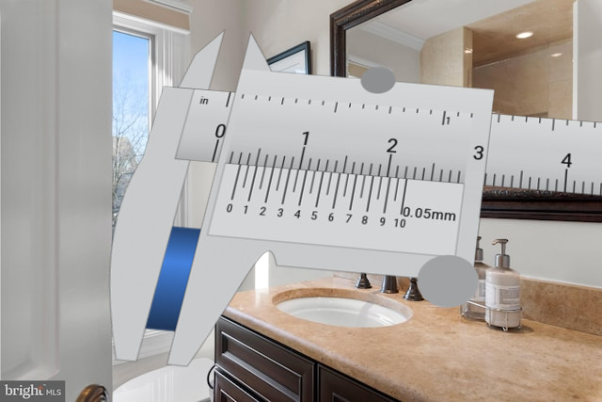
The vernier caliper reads 3.2 mm
